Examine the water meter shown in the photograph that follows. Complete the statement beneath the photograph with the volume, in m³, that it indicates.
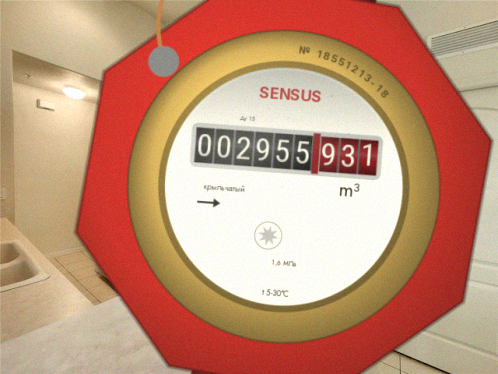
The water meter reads 2955.931 m³
